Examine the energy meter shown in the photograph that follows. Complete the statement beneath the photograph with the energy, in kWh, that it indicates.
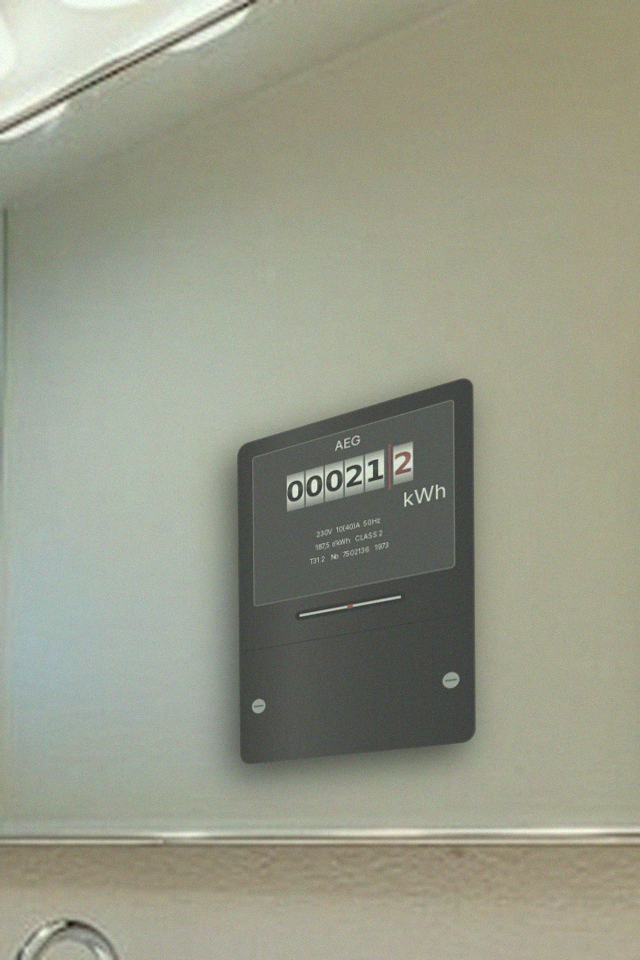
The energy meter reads 21.2 kWh
